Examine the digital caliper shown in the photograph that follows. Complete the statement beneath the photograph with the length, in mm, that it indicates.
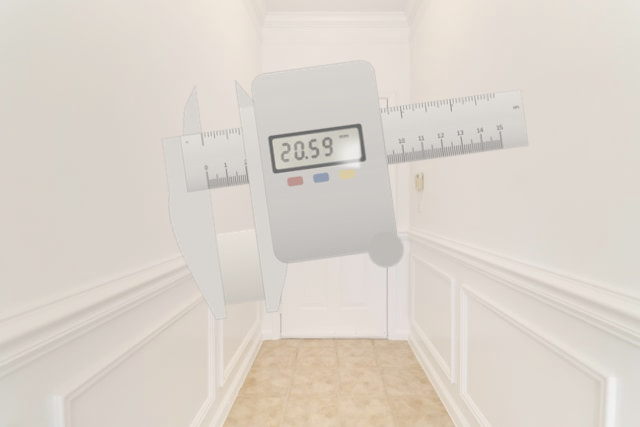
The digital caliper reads 20.59 mm
